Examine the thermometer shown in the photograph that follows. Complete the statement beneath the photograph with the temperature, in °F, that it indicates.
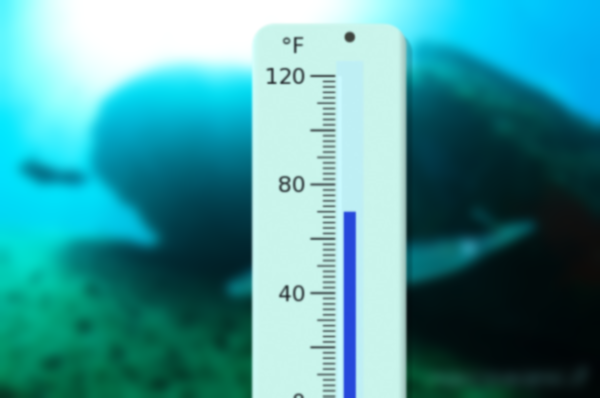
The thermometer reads 70 °F
